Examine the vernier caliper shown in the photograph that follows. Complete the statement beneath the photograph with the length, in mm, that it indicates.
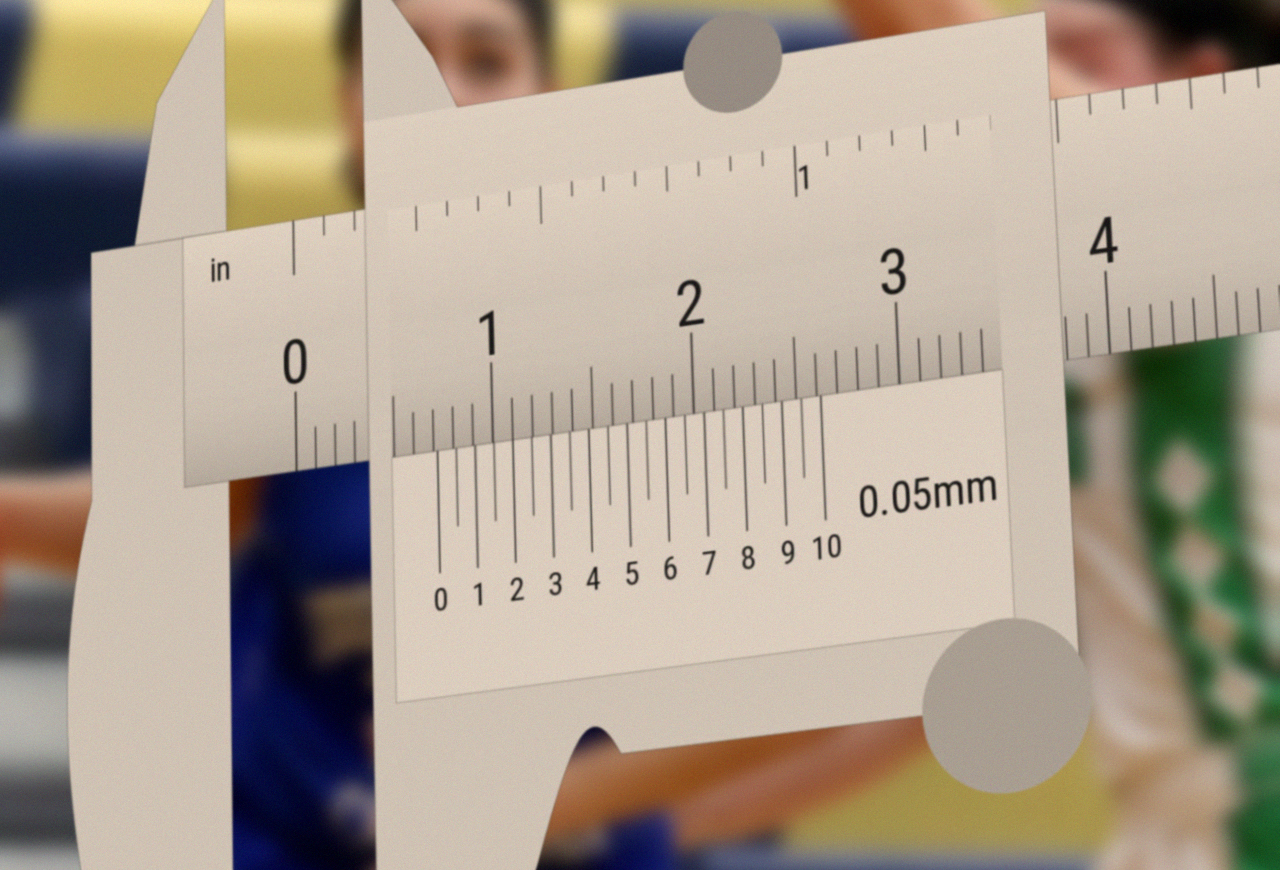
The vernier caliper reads 7.2 mm
